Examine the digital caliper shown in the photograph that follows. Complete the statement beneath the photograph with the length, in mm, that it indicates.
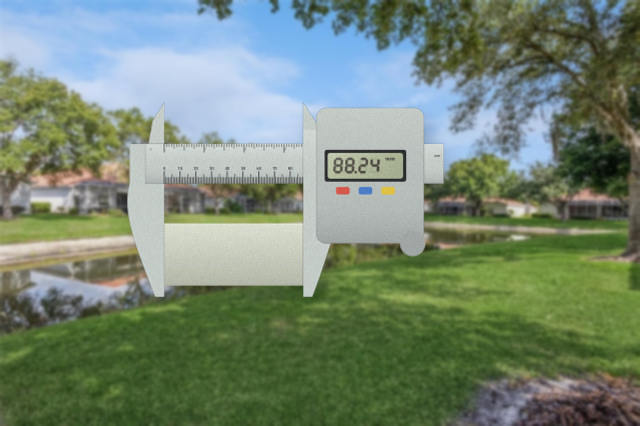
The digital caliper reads 88.24 mm
